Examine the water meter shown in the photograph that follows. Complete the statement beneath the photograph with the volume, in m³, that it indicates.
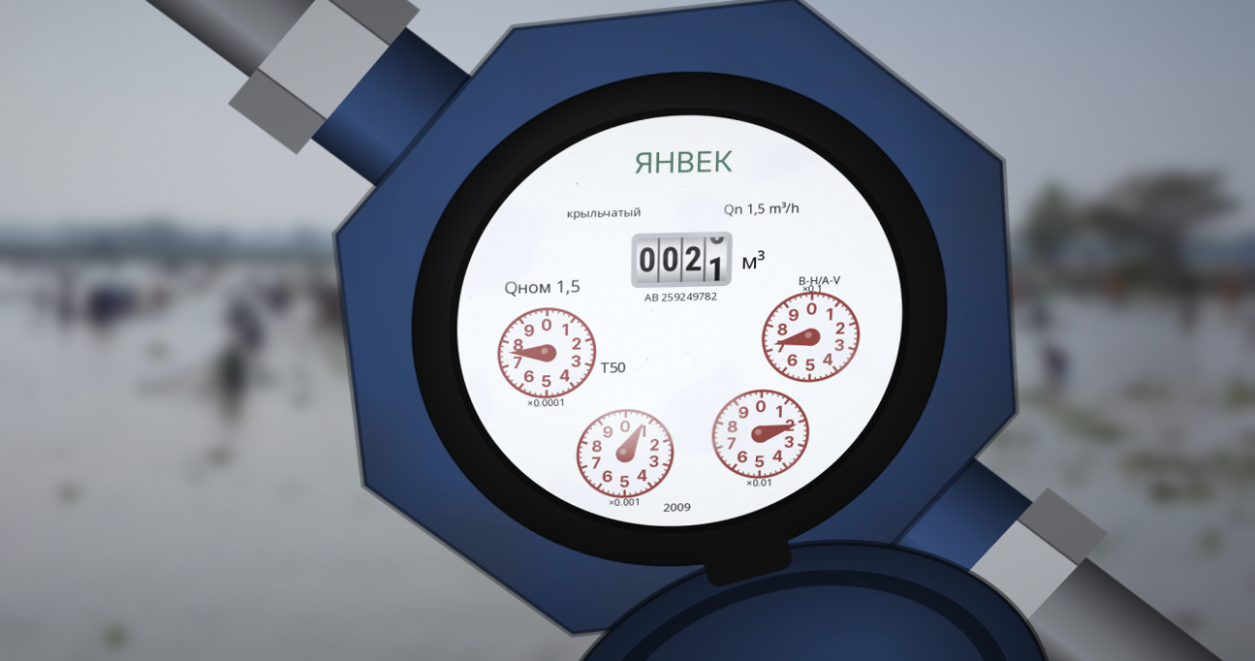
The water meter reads 20.7207 m³
